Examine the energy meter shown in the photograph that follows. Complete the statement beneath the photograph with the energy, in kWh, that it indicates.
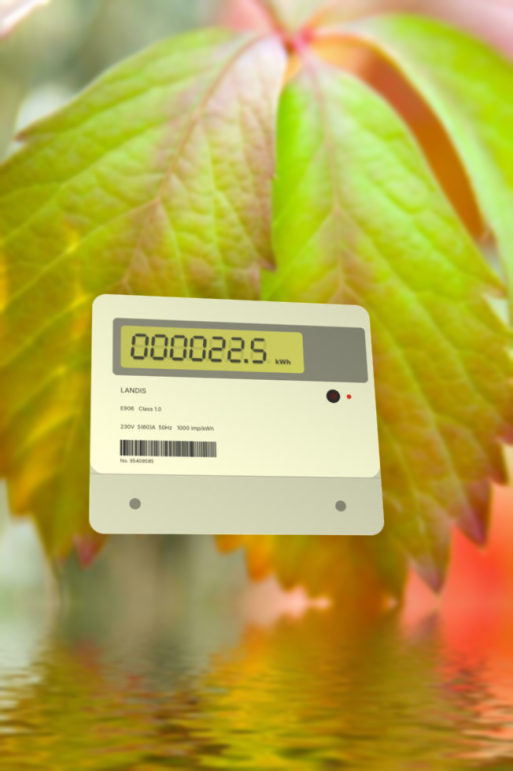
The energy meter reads 22.5 kWh
